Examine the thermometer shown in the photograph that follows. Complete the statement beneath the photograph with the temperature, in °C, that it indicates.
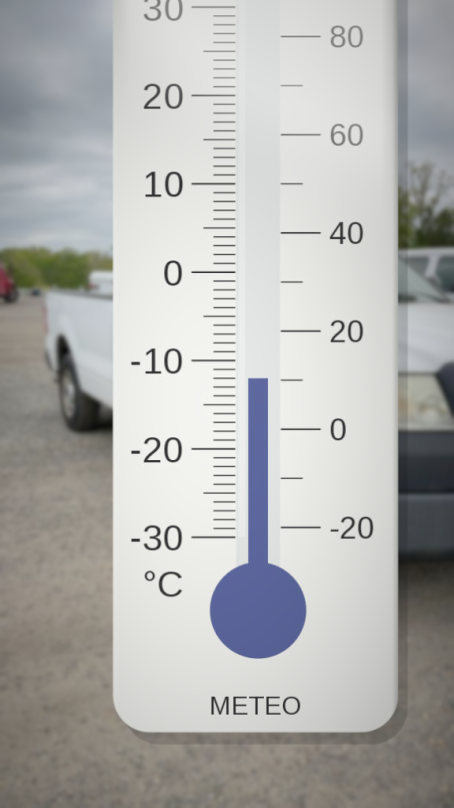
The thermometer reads -12 °C
